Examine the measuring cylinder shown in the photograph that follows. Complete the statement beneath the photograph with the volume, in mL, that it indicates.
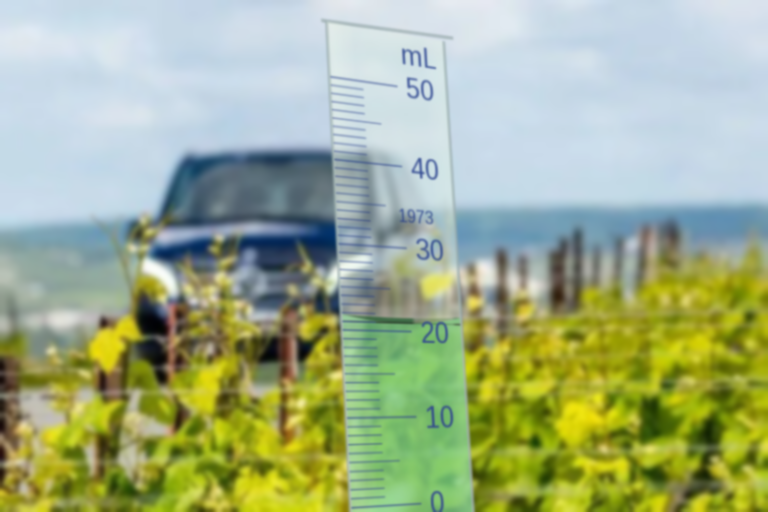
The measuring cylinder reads 21 mL
